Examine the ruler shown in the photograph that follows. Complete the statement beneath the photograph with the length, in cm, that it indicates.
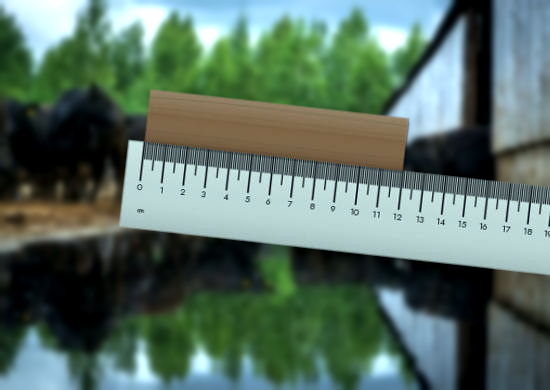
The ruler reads 12 cm
